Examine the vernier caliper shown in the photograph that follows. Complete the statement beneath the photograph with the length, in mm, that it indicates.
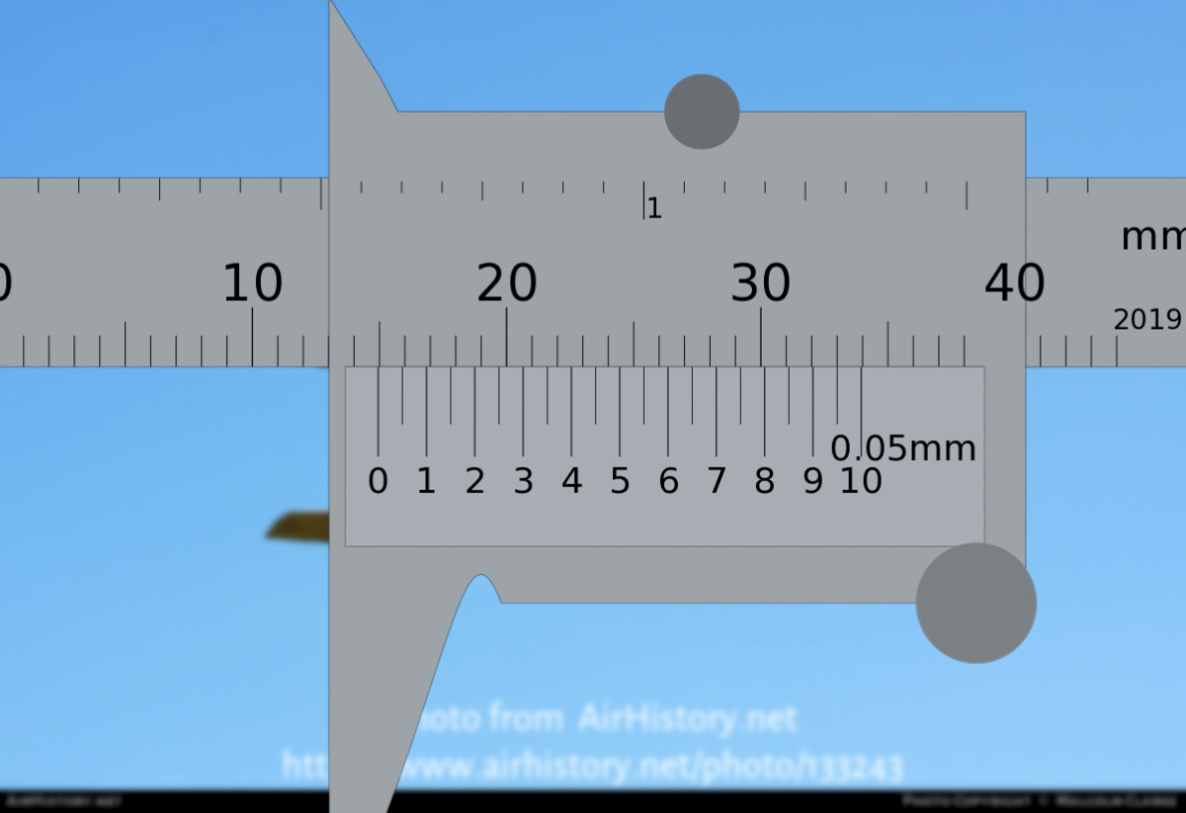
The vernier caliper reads 14.95 mm
